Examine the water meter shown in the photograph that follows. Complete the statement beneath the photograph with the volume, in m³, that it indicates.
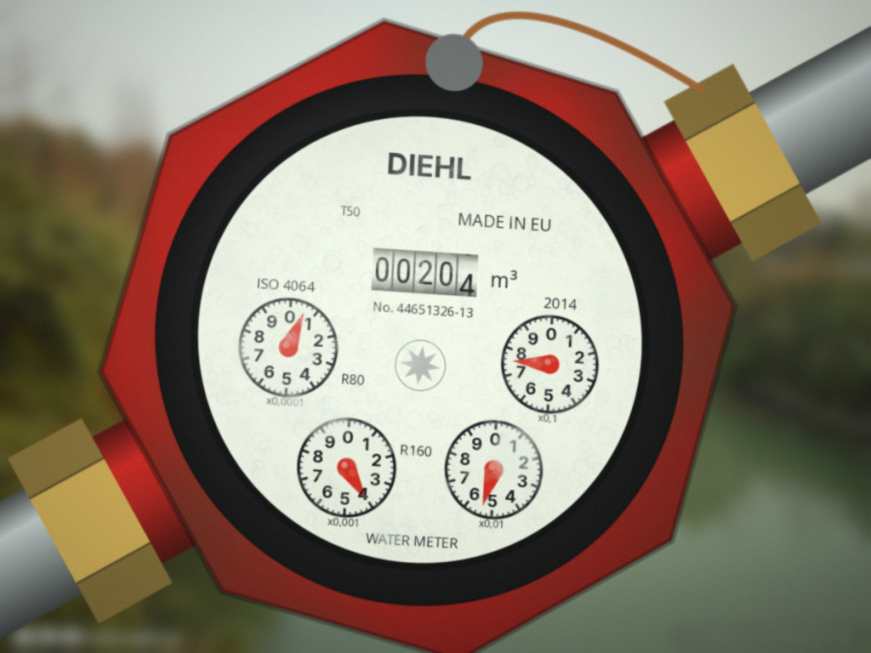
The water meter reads 203.7540 m³
